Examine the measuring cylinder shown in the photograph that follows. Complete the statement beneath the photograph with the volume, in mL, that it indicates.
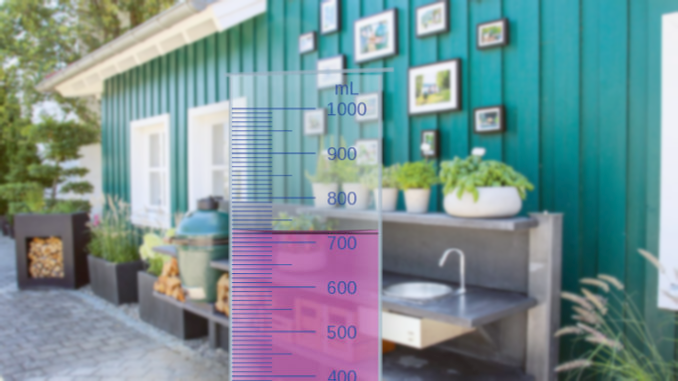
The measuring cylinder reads 720 mL
